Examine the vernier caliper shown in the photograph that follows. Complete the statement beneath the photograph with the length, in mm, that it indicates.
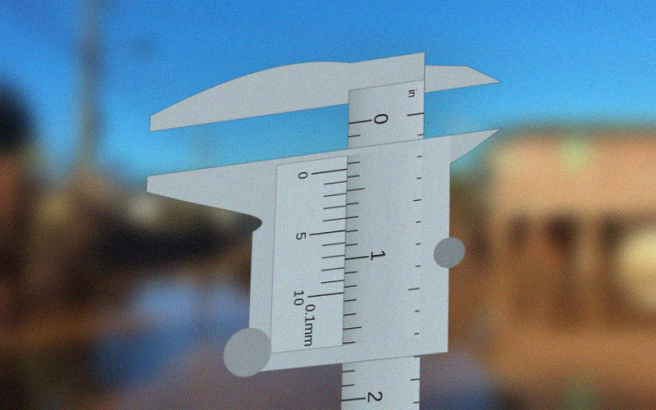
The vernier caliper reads 3.4 mm
